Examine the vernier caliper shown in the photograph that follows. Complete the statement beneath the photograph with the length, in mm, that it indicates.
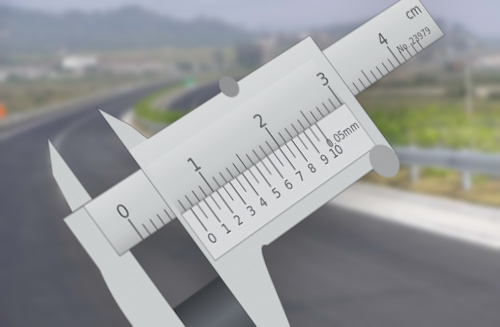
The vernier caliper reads 6.6 mm
